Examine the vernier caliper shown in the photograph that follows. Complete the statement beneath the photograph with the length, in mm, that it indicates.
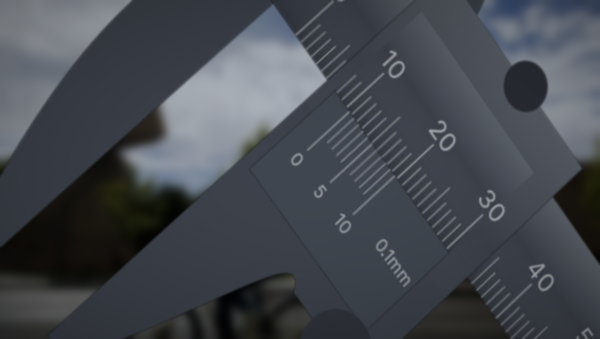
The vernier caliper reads 10.6 mm
